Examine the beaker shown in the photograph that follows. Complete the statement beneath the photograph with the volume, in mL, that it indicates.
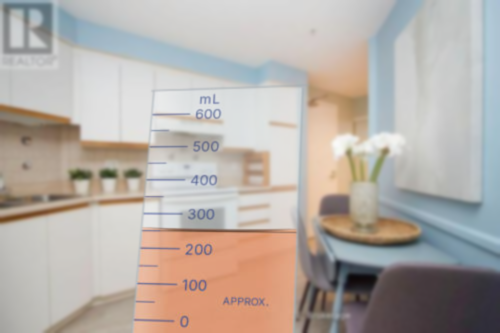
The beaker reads 250 mL
